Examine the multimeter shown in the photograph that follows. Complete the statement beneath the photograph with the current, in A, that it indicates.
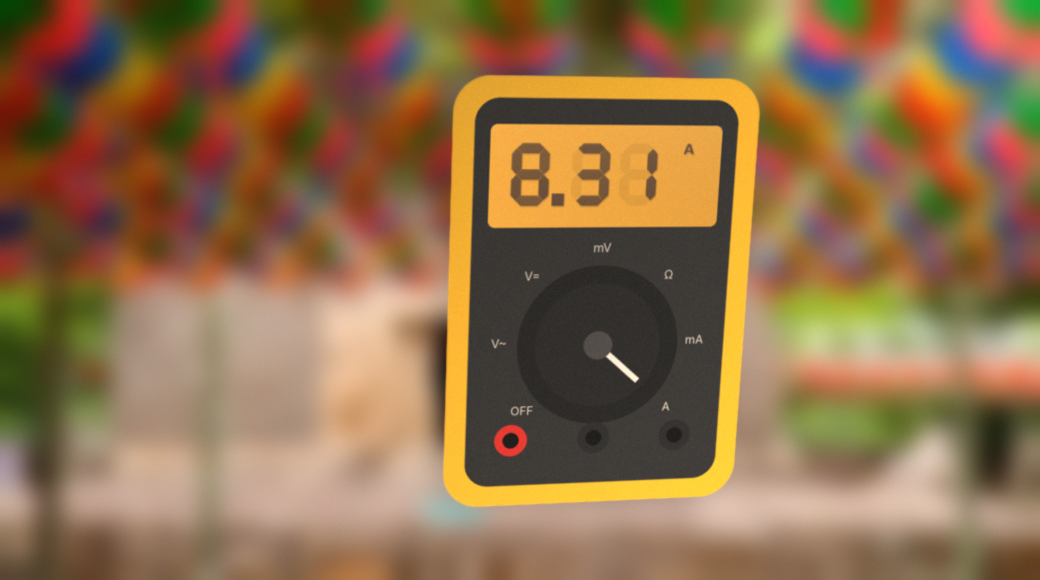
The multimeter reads 8.31 A
